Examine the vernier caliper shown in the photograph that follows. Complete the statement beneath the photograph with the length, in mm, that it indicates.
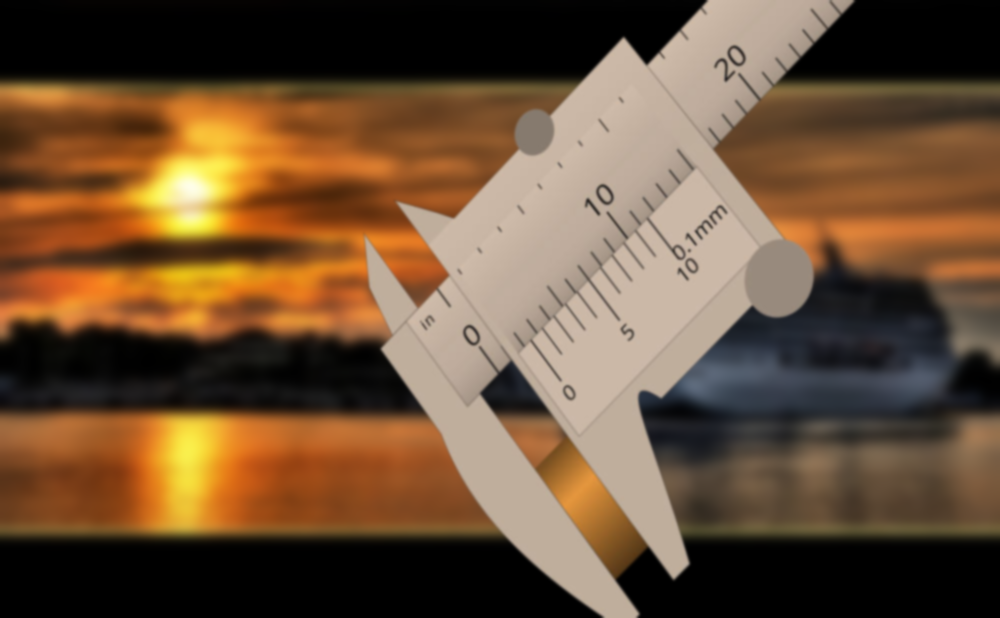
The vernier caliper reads 2.5 mm
